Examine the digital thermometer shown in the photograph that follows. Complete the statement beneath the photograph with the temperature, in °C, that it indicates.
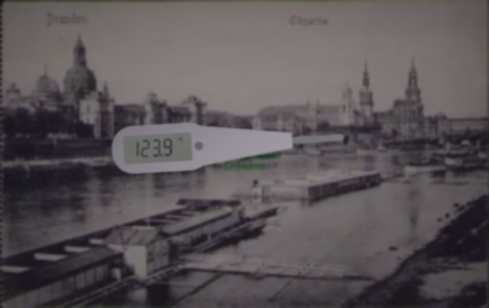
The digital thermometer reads 123.9 °C
